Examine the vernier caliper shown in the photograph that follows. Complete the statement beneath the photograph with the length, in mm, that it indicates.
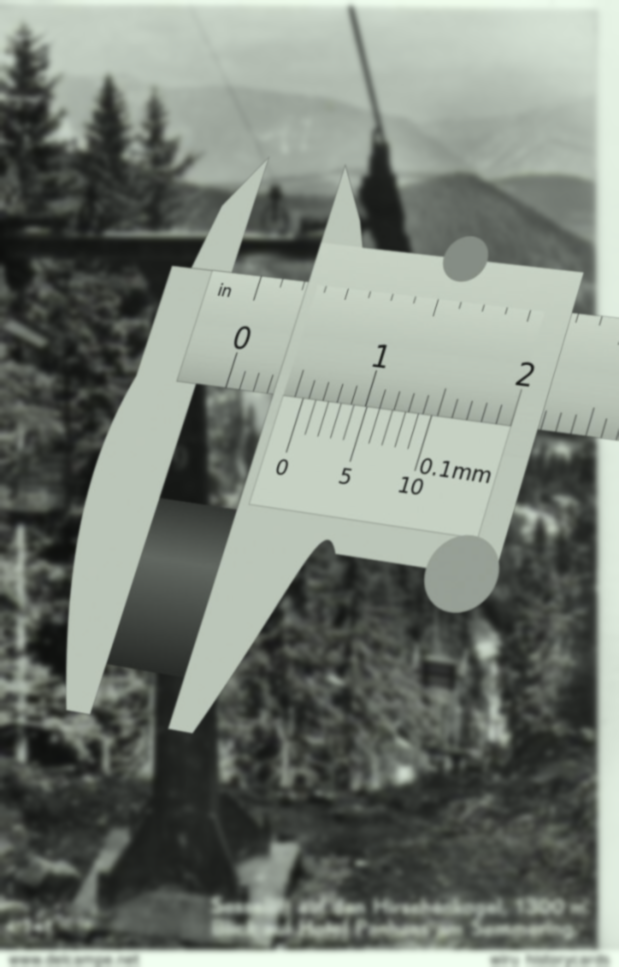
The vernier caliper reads 5.6 mm
